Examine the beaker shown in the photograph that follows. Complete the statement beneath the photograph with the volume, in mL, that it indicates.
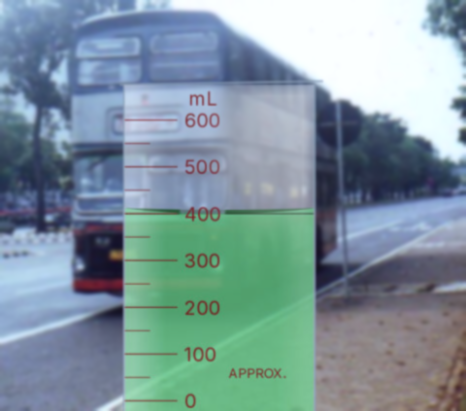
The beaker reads 400 mL
